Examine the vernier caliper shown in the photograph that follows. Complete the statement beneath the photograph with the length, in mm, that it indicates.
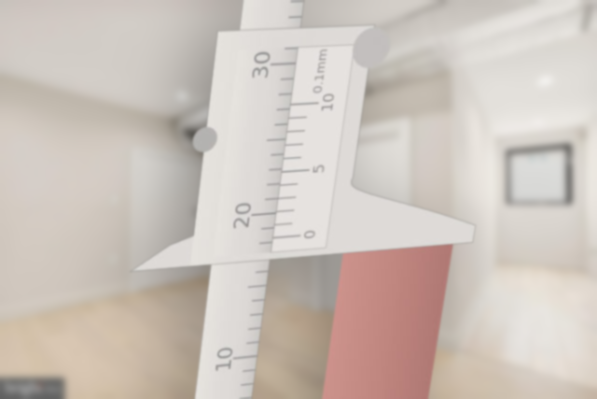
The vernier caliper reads 18.3 mm
